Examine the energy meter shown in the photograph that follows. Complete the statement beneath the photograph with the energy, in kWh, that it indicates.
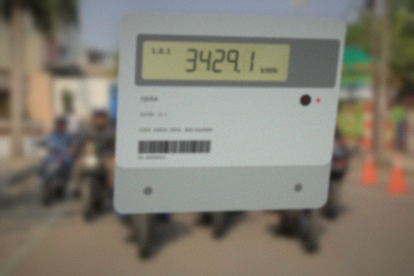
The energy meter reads 3429.1 kWh
